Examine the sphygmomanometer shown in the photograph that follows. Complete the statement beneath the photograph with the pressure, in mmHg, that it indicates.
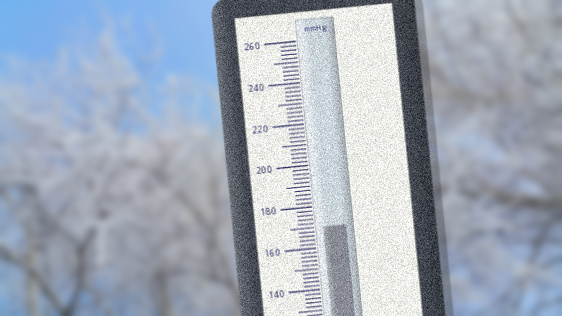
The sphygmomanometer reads 170 mmHg
